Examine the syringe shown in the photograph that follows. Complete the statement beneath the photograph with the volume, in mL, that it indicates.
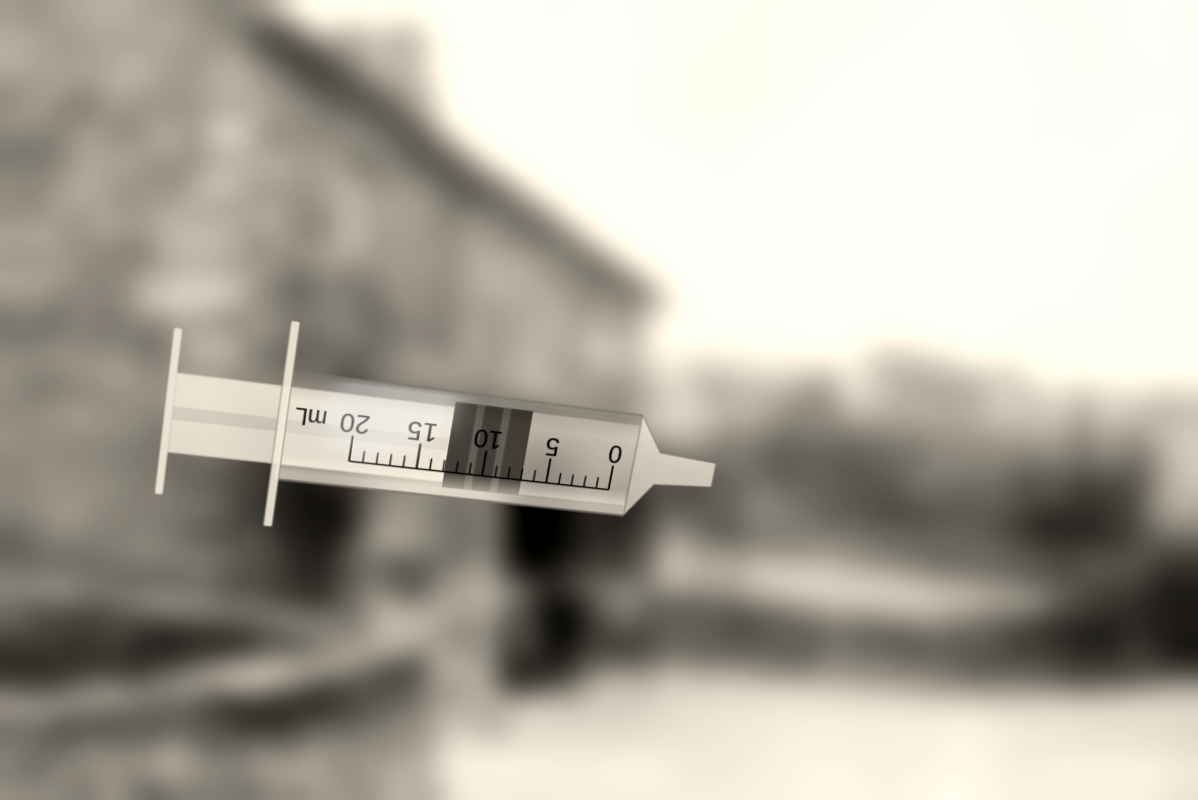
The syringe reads 7 mL
